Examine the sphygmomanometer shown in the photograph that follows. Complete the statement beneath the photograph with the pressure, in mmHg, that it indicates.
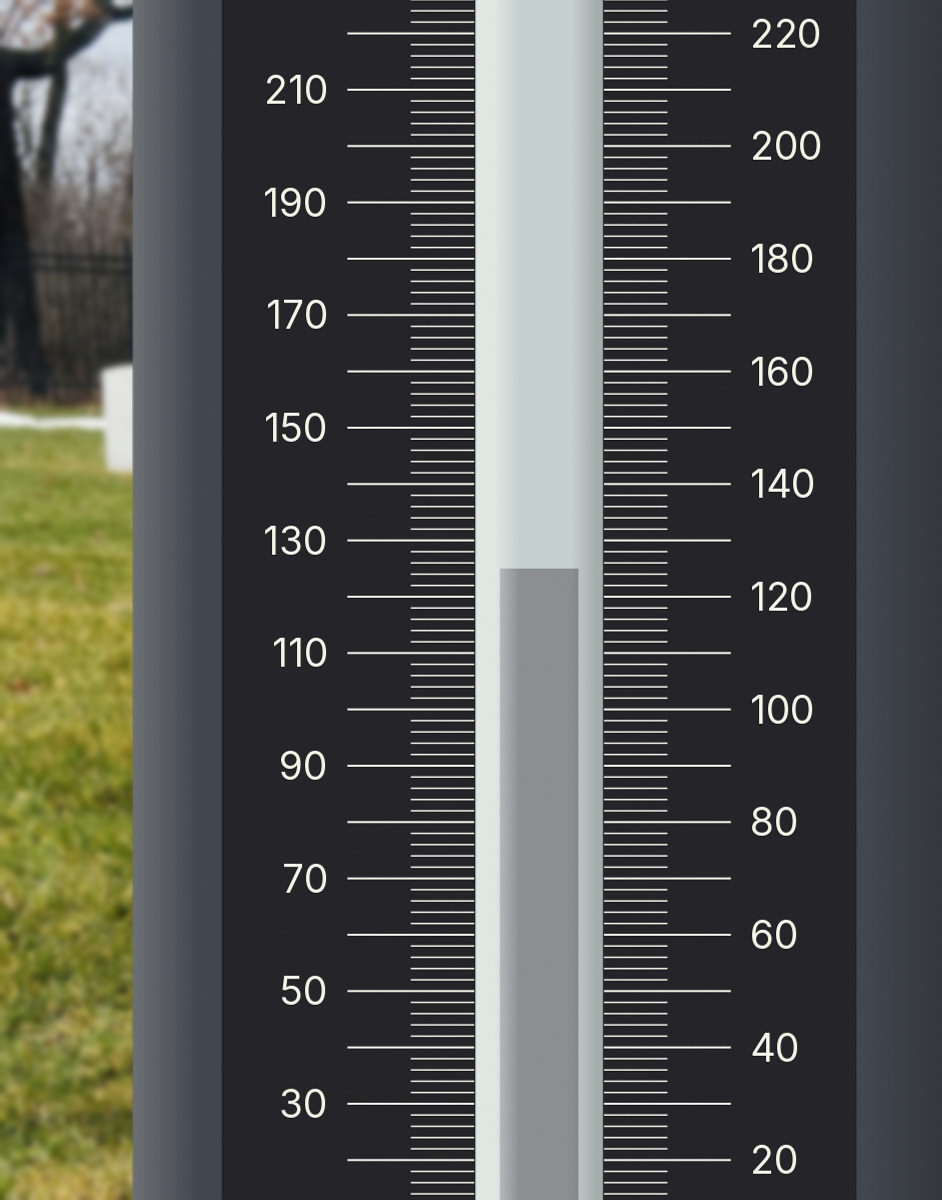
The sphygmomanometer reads 125 mmHg
